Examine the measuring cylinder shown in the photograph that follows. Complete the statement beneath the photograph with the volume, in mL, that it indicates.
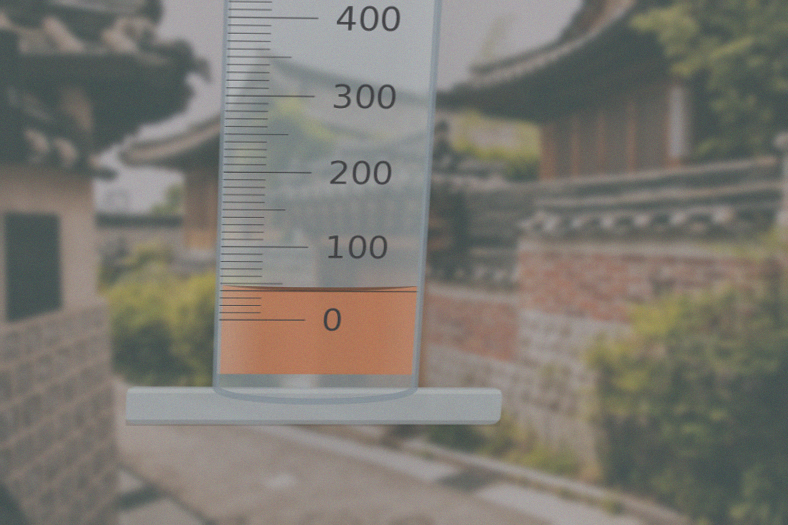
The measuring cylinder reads 40 mL
